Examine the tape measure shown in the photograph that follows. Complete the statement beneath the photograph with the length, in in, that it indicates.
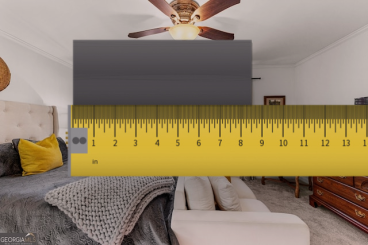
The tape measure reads 8.5 in
